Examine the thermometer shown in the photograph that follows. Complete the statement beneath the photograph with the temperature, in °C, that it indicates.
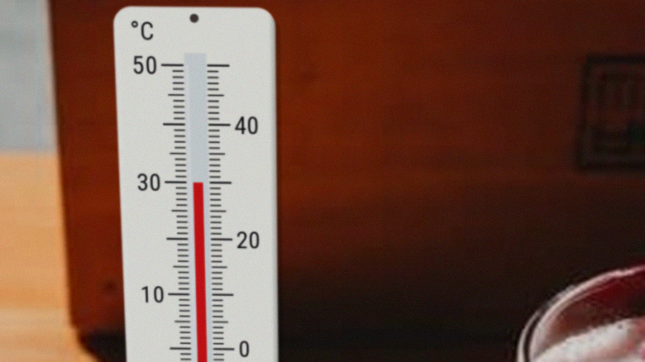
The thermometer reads 30 °C
